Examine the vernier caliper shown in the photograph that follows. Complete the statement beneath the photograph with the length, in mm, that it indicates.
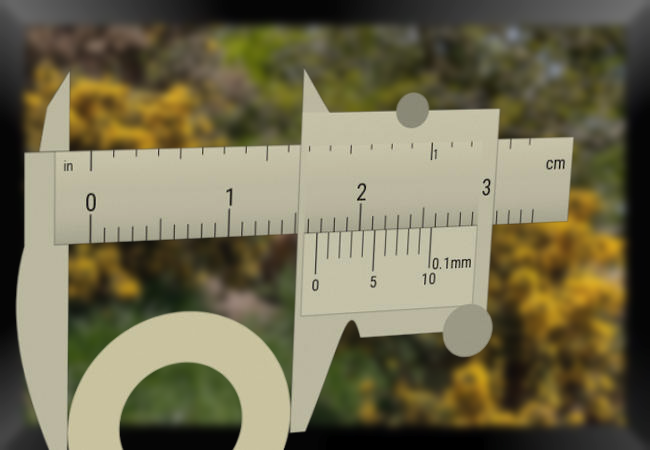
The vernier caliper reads 16.7 mm
